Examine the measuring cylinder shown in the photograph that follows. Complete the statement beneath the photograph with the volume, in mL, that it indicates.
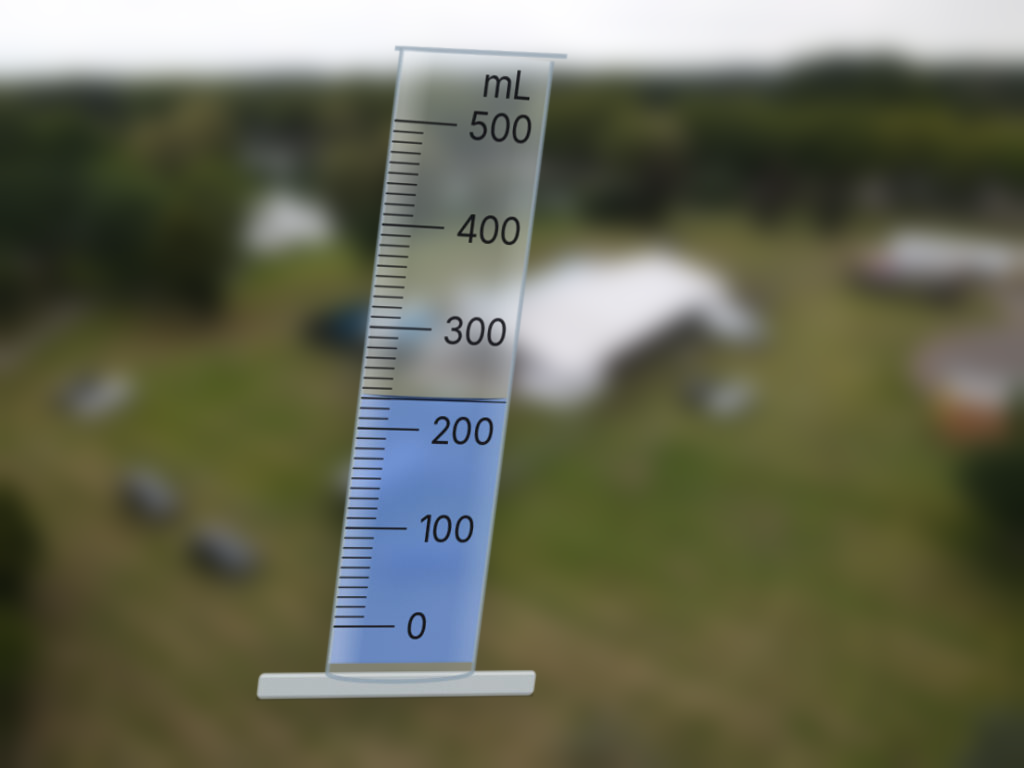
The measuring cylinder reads 230 mL
